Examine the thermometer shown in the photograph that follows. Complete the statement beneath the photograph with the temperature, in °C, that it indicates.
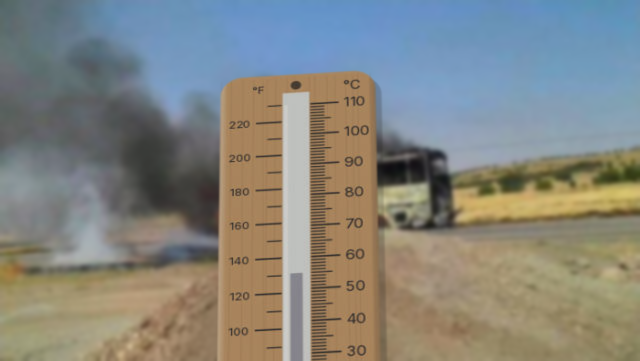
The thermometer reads 55 °C
